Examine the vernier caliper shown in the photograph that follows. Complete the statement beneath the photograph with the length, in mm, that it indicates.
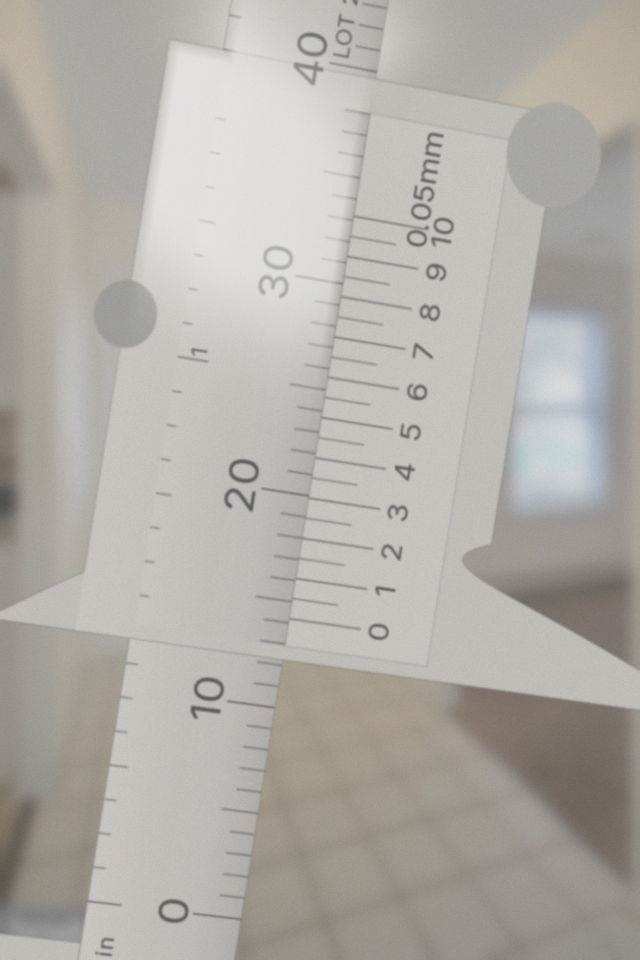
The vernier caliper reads 14.2 mm
